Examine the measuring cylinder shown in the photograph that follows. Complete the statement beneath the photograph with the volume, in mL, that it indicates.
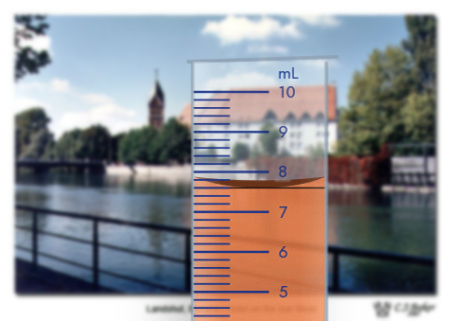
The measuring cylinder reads 7.6 mL
